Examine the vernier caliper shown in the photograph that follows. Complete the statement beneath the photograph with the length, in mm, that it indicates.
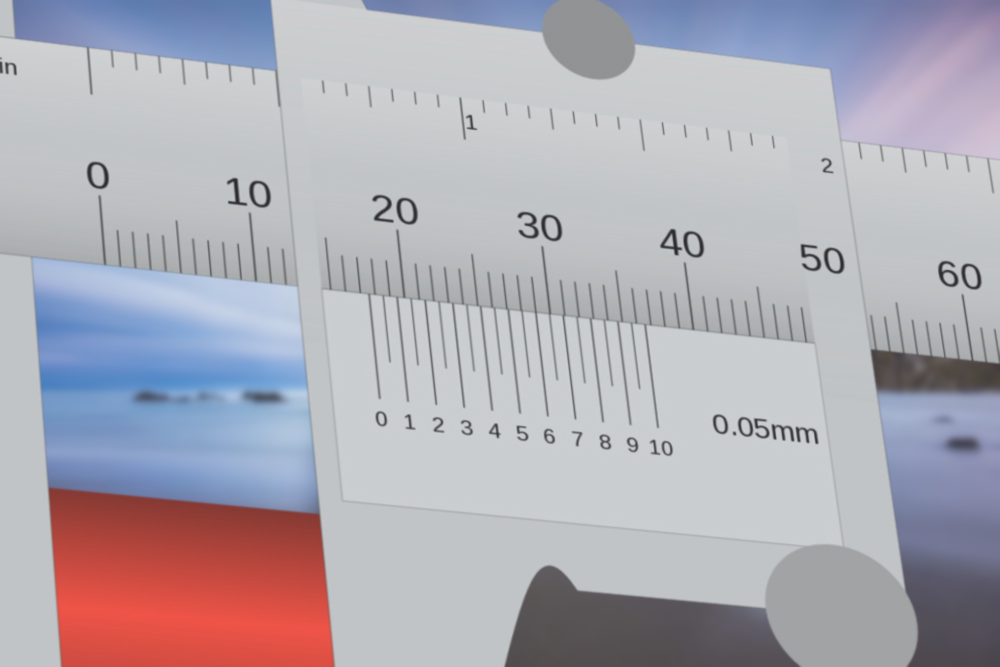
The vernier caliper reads 17.6 mm
